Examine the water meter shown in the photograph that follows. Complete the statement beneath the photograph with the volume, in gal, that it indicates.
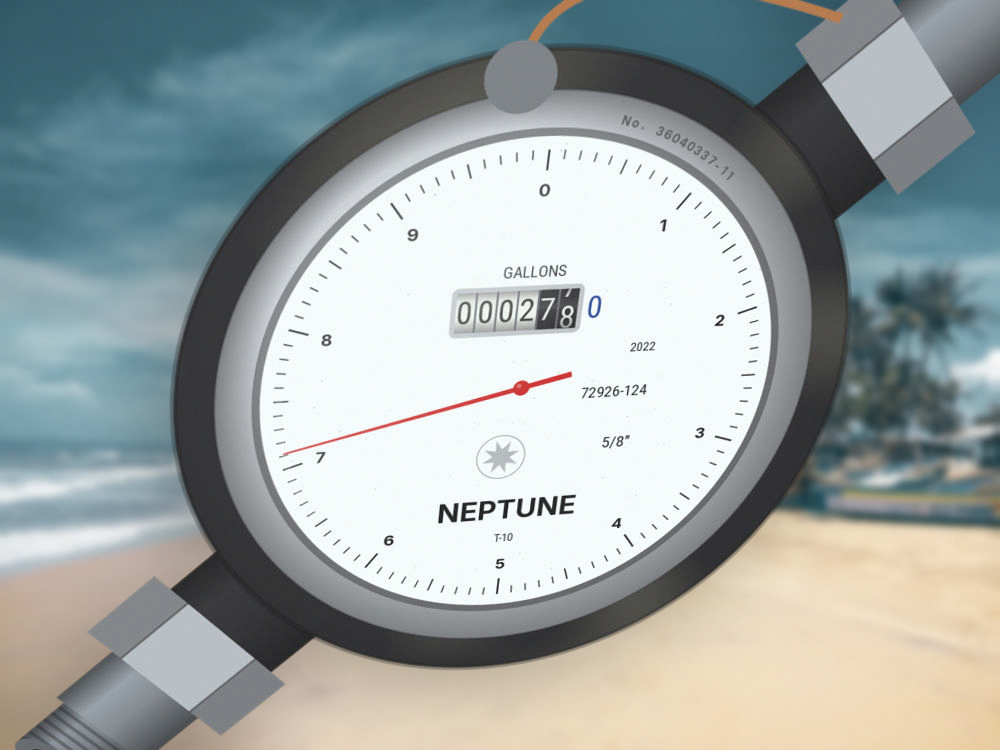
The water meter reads 2777.1 gal
